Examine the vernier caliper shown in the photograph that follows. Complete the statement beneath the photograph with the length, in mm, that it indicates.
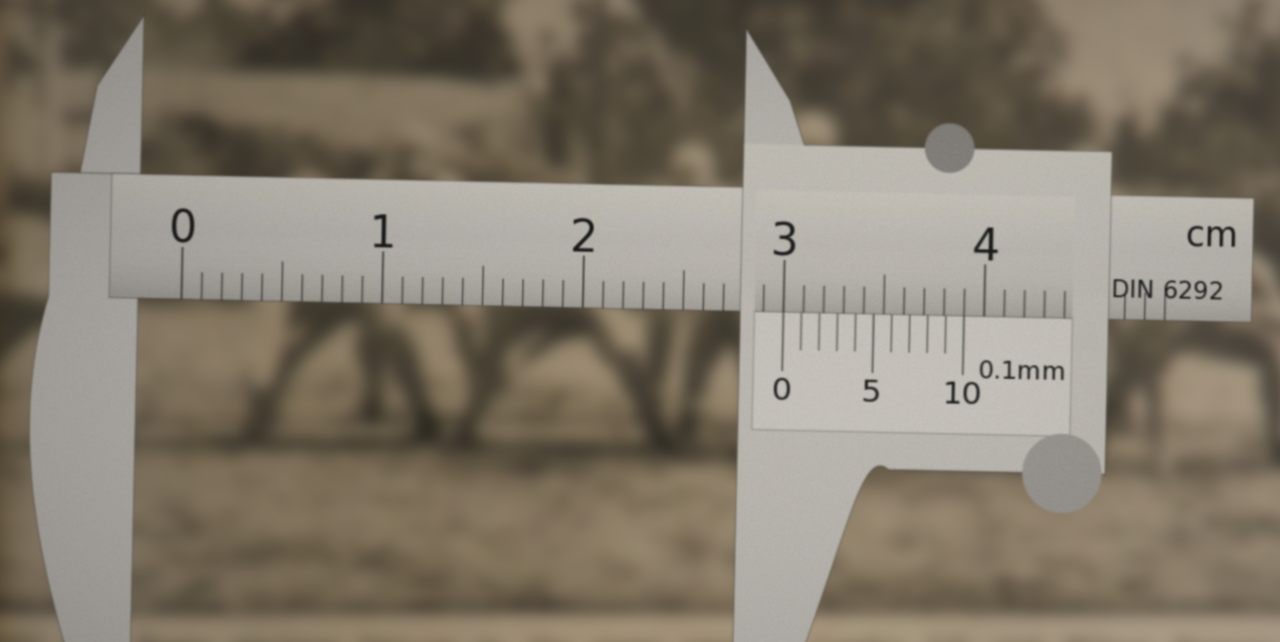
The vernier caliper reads 30.0 mm
